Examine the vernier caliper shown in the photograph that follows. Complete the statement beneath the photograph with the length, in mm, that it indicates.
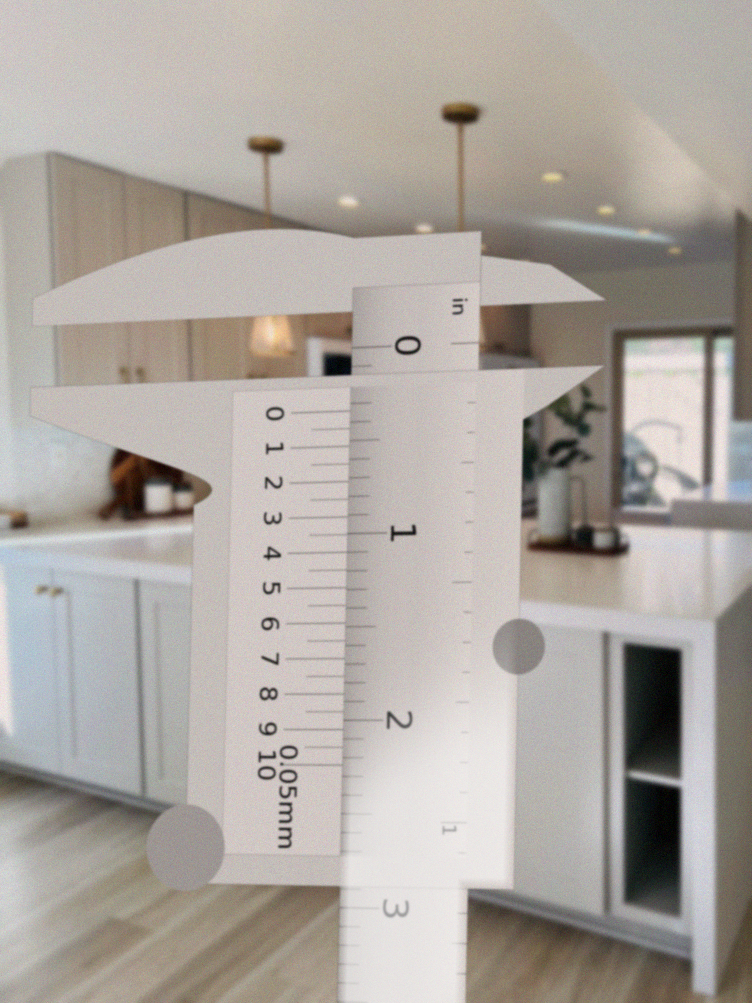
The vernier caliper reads 3.4 mm
